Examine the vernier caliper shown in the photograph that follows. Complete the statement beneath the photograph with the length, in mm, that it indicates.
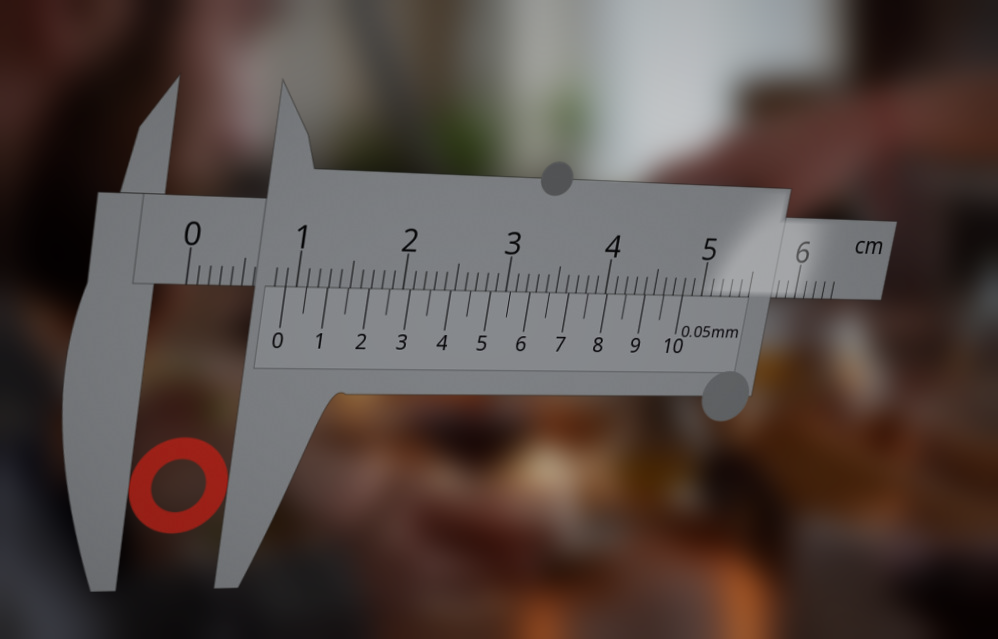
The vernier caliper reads 9.0 mm
